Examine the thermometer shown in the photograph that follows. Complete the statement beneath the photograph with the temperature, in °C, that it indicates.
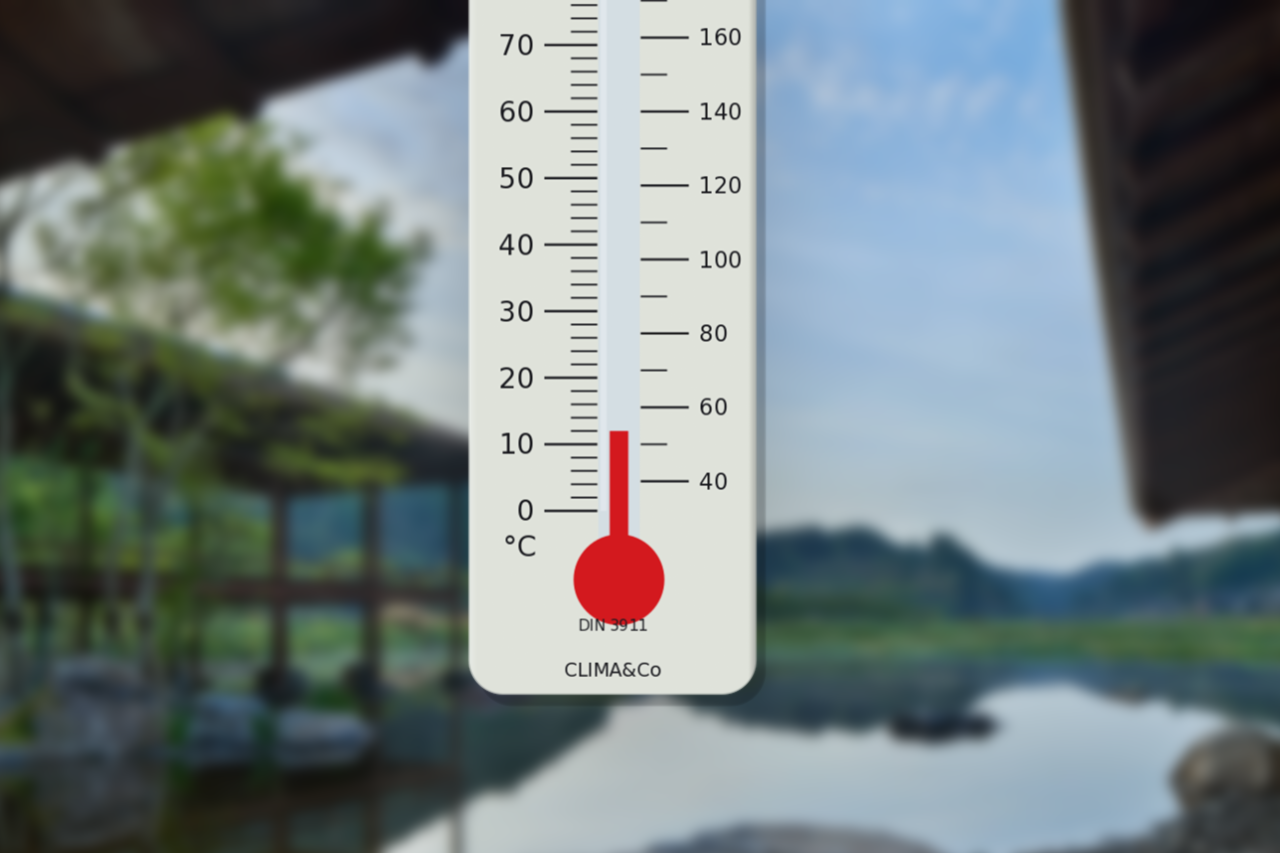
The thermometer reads 12 °C
